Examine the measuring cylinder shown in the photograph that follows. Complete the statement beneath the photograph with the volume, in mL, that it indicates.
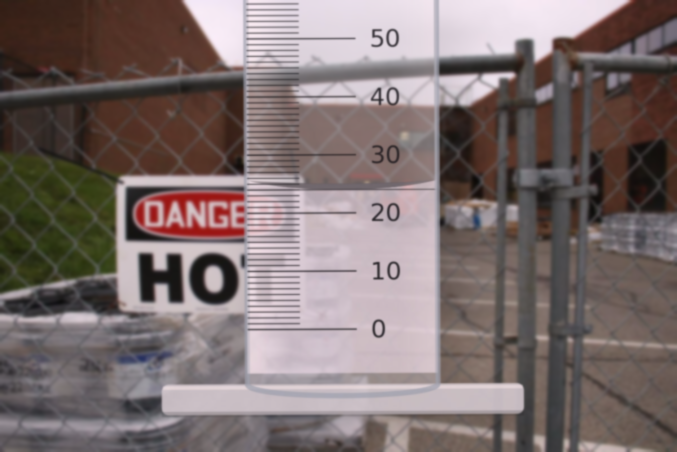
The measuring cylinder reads 24 mL
